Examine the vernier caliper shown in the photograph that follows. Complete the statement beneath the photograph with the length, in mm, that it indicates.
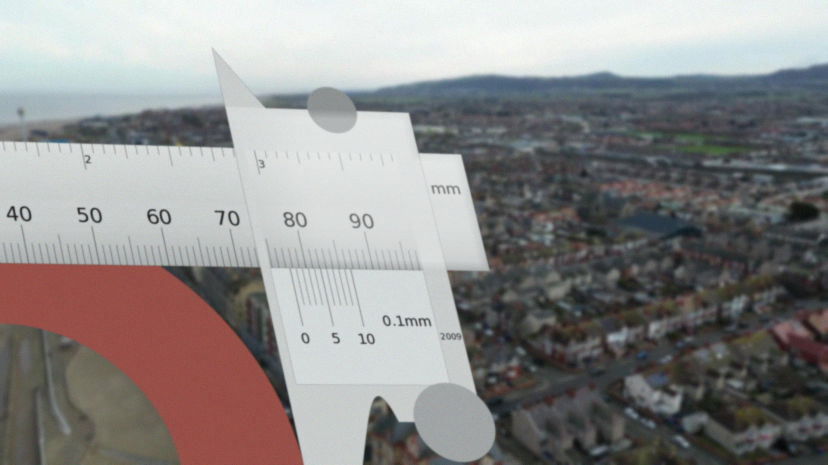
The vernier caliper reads 77.6 mm
